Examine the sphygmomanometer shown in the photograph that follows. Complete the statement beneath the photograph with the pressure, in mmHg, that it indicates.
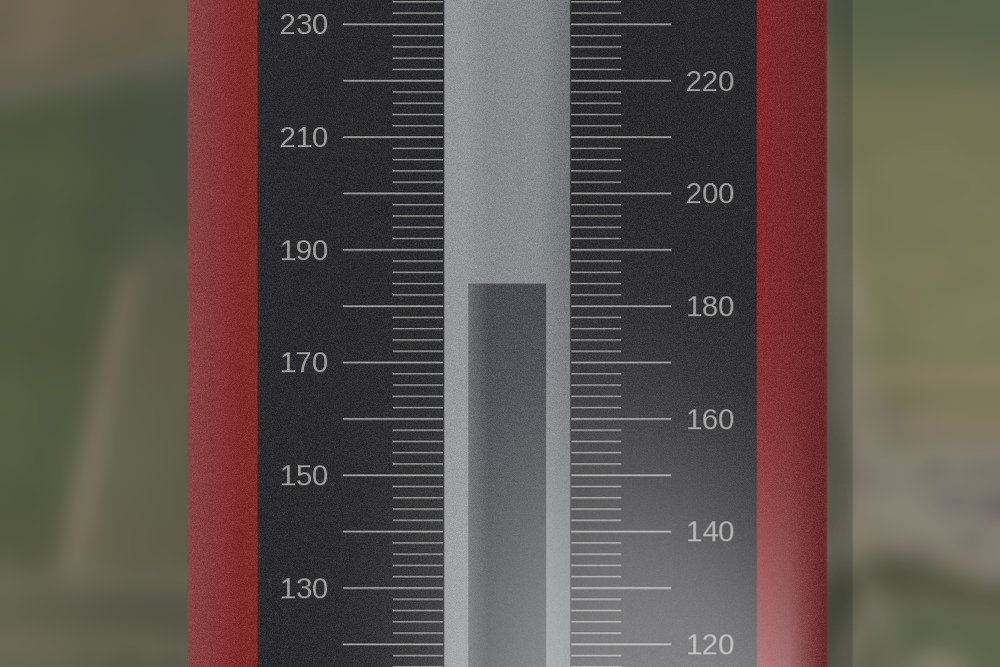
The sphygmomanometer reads 184 mmHg
